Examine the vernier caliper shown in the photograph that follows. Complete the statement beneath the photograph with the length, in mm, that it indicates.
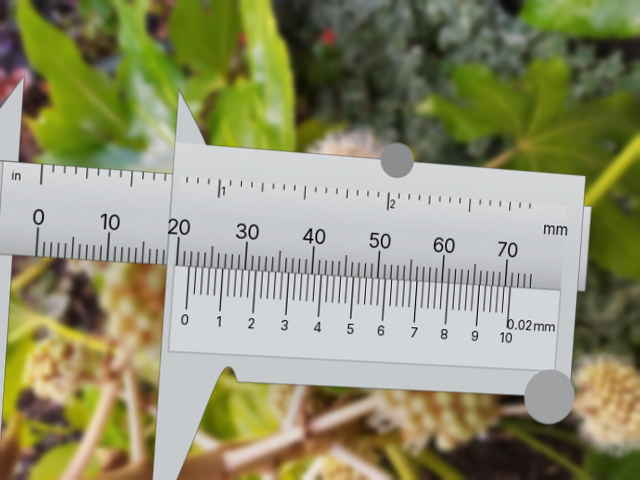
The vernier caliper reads 21.8 mm
